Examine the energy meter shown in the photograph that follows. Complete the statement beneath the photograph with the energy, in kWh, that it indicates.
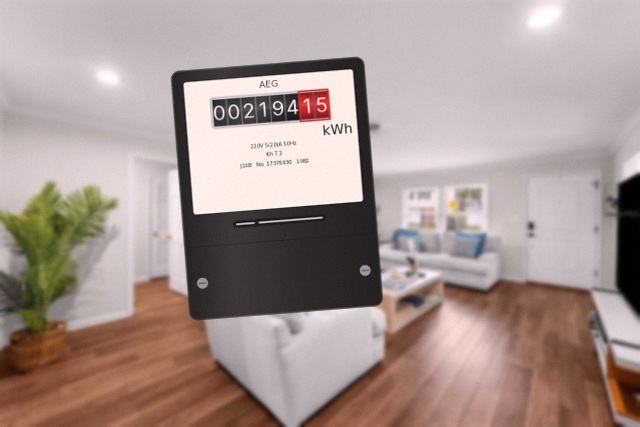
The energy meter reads 2194.15 kWh
